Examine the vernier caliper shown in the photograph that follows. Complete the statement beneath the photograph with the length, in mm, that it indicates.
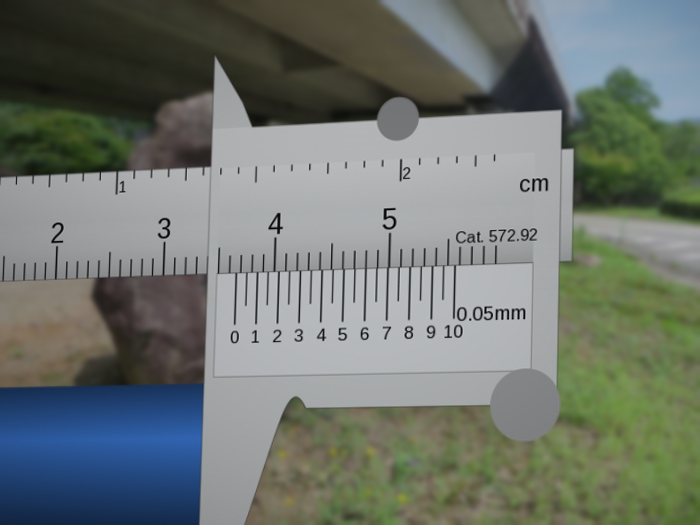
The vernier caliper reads 36.6 mm
